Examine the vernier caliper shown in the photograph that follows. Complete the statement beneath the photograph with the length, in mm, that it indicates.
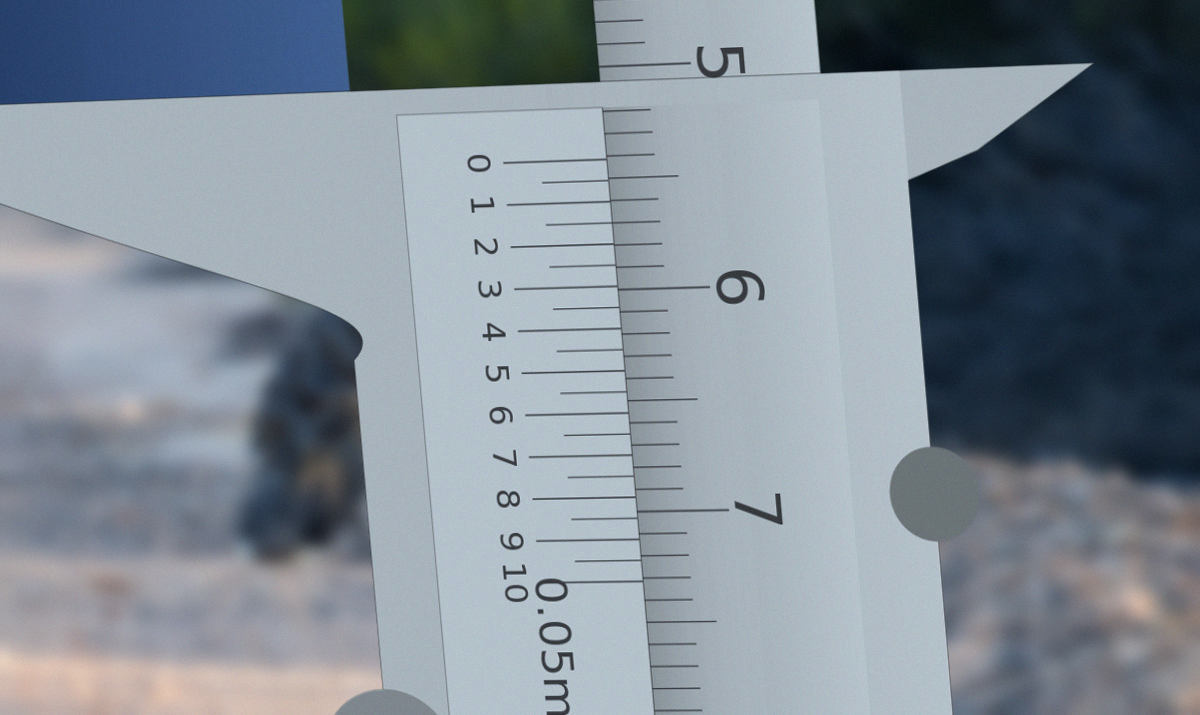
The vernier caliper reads 54.15 mm
